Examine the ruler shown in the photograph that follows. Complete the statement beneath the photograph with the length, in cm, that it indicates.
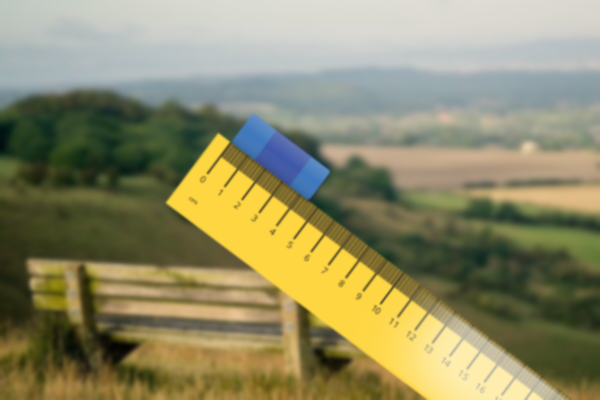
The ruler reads 4.5 cm
